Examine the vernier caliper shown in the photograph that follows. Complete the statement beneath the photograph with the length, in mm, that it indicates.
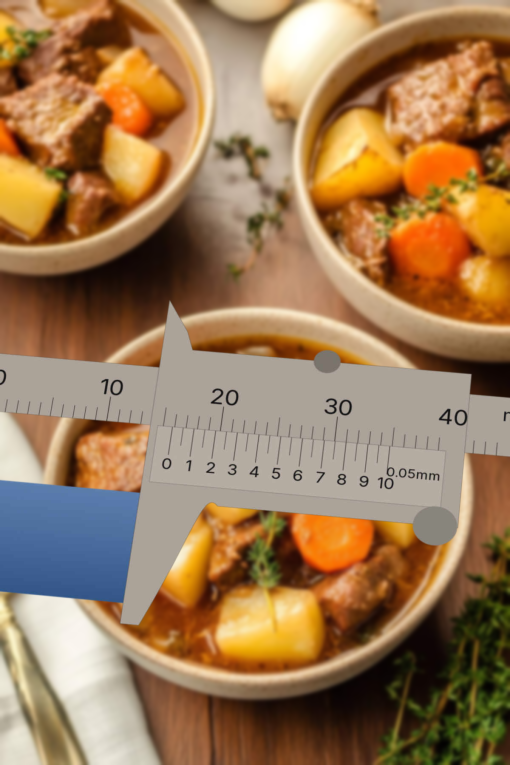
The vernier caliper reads 15.8 mm
